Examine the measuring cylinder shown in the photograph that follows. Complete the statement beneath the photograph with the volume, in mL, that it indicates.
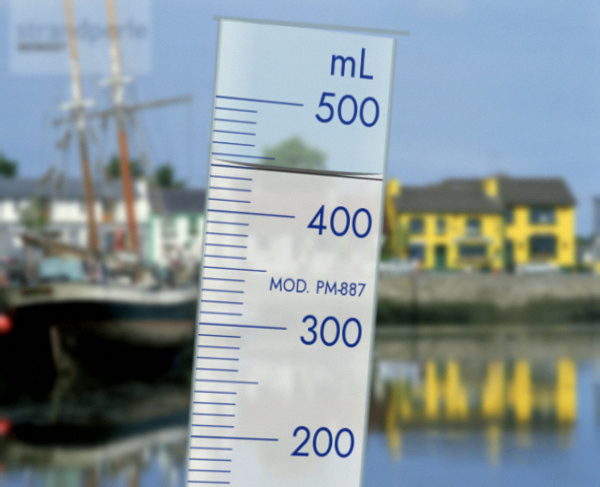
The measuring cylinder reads 440 mL
